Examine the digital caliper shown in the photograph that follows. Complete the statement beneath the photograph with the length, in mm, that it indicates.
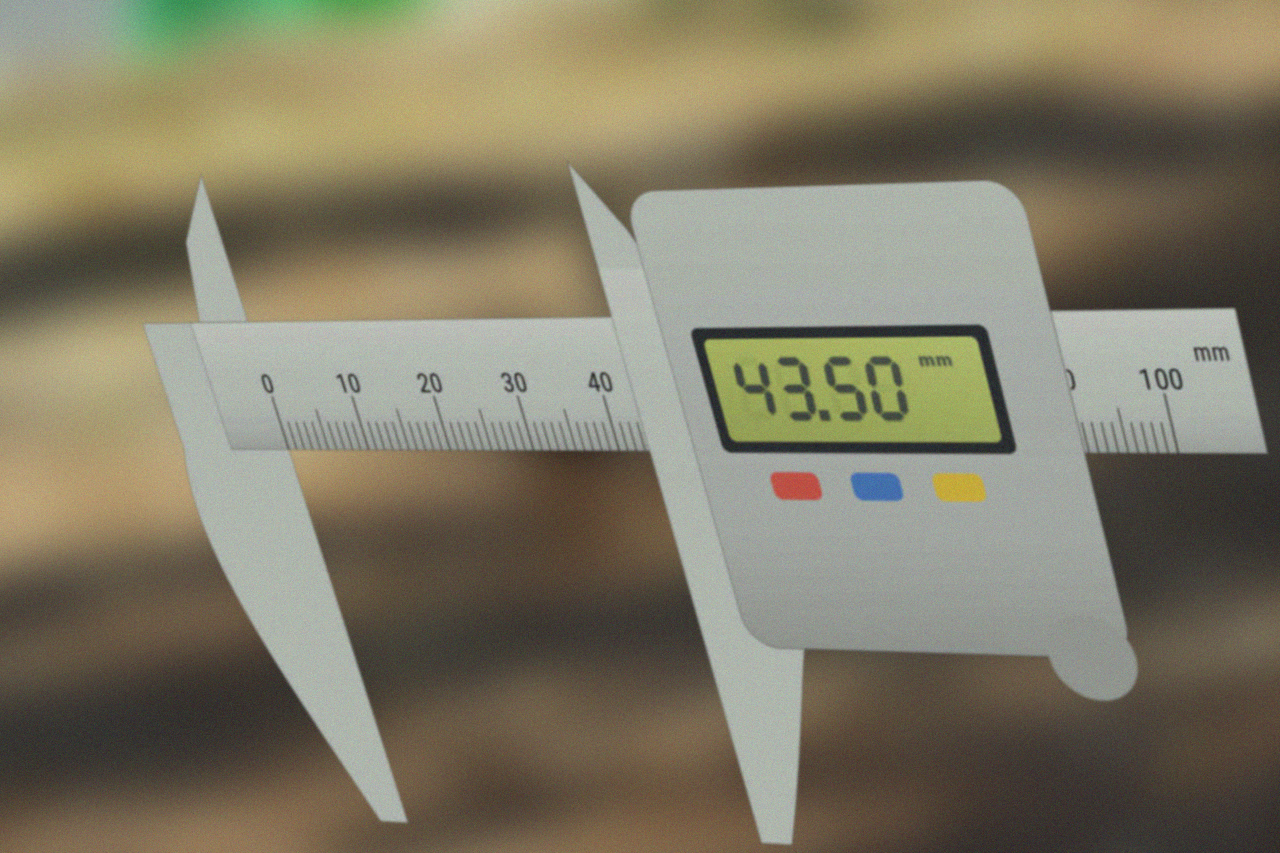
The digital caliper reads 43.50 mm
